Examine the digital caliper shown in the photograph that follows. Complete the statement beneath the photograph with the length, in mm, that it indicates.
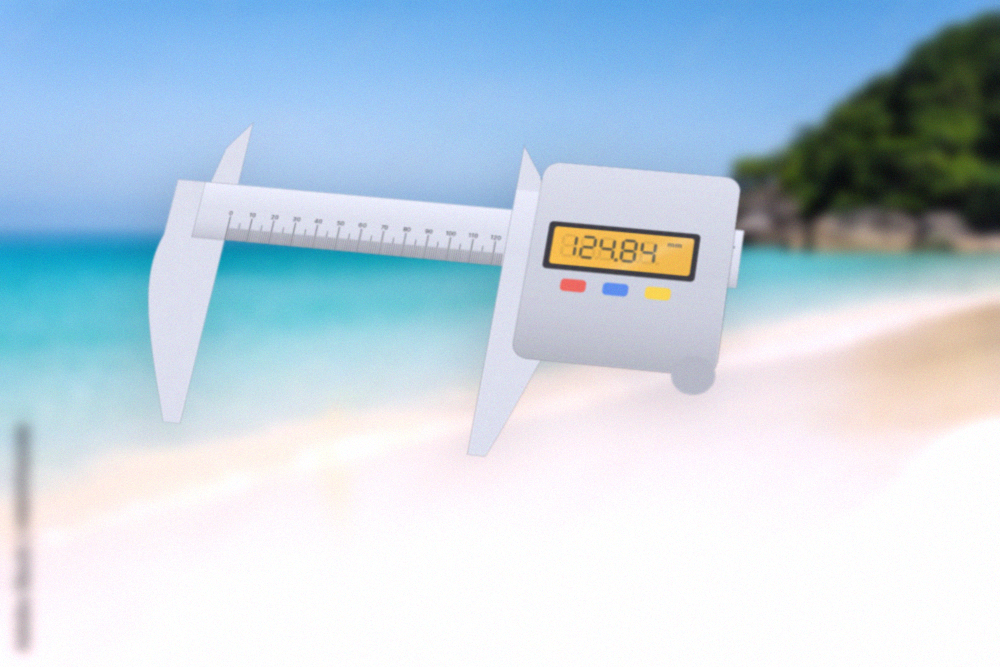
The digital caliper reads 124.84 mm
